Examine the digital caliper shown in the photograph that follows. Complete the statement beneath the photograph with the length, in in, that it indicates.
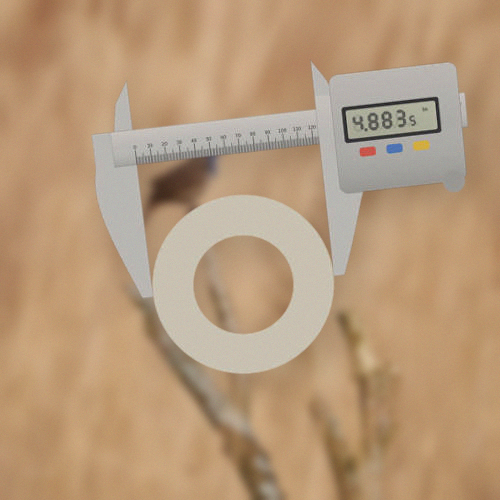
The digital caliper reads 4.8835 in
